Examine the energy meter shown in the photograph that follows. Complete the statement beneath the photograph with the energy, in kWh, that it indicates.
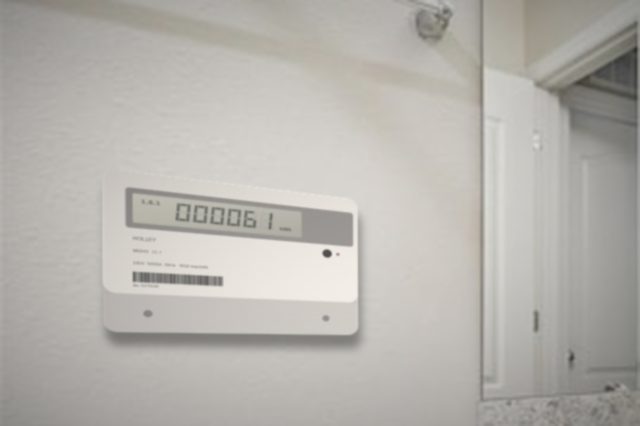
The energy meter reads 61 kWh
